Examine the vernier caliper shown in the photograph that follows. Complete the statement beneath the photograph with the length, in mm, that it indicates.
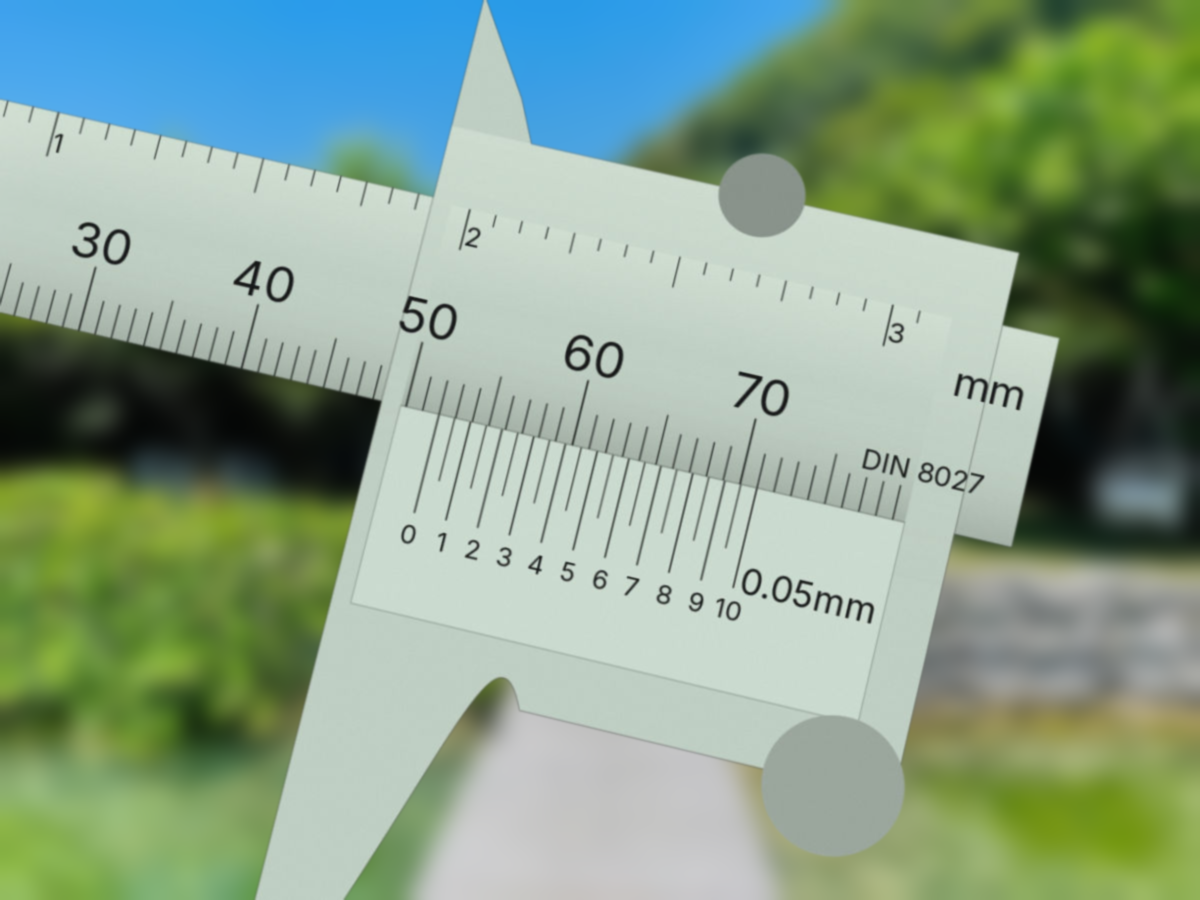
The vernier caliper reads 52.0 mm
